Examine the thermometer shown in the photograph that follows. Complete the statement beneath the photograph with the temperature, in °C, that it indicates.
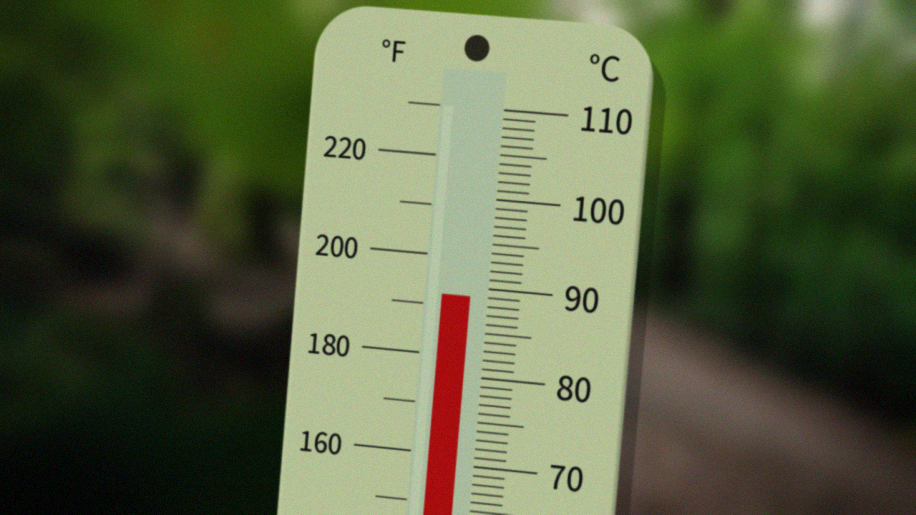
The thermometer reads 89 °C
